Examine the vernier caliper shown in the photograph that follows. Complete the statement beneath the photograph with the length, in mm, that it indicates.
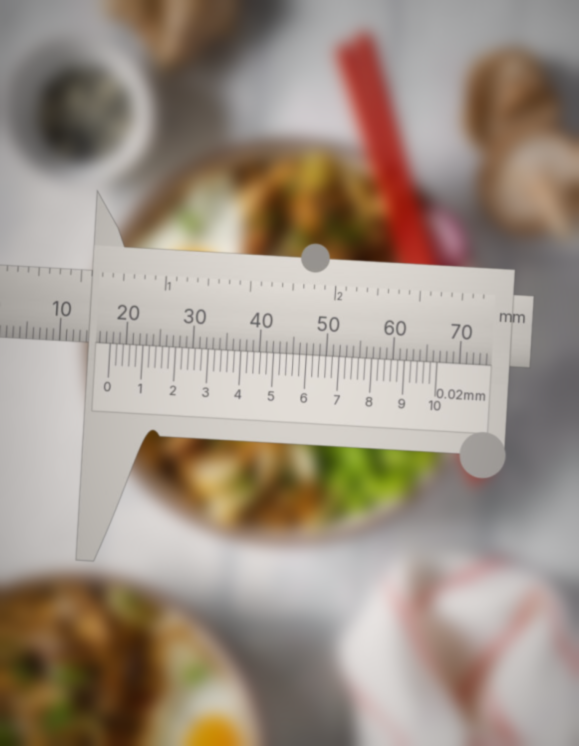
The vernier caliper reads 17.6 mm
